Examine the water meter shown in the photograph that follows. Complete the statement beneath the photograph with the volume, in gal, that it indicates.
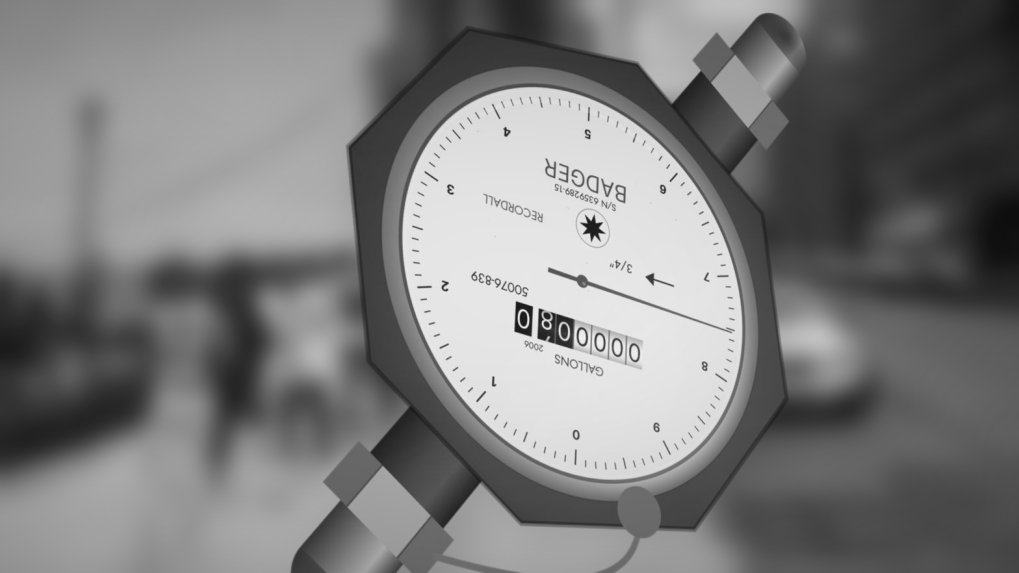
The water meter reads 77.5 gal
